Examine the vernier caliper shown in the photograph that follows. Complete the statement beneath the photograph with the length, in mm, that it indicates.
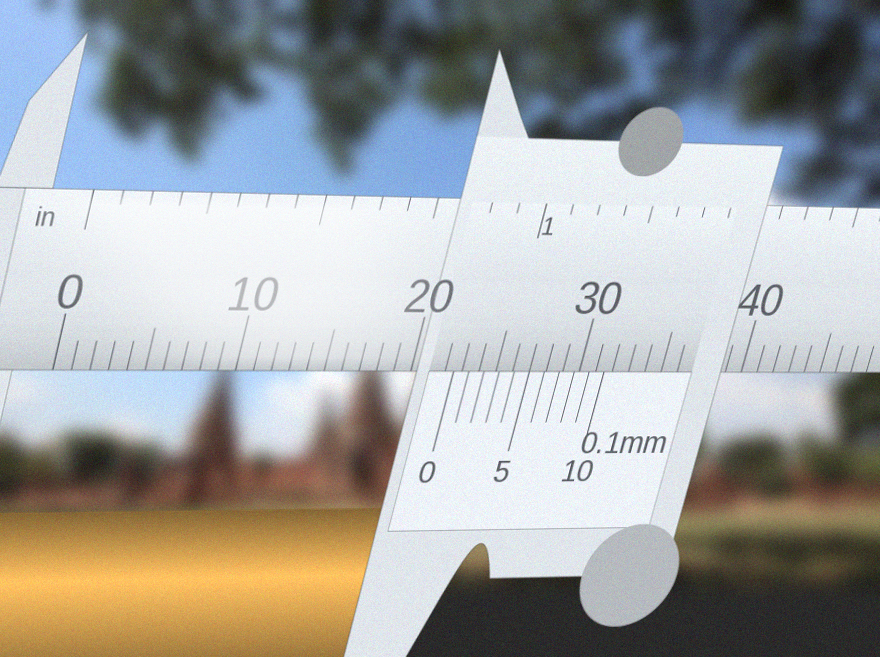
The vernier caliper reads 22.5 mm
